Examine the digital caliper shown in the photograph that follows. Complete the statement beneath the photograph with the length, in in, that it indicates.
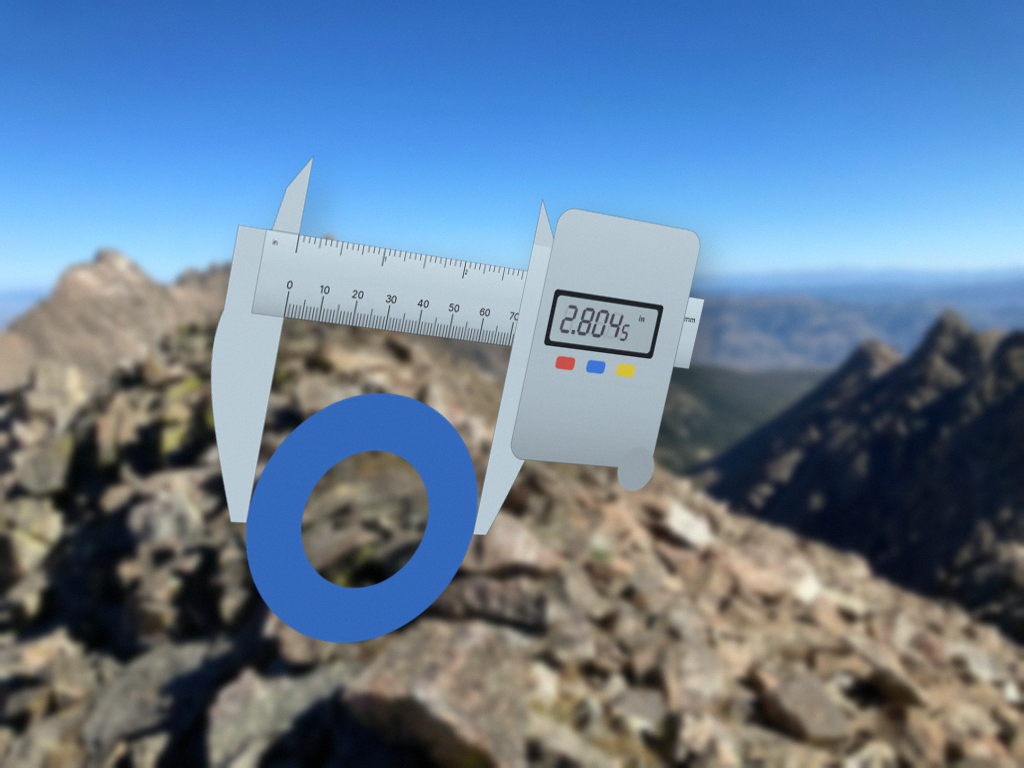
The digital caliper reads 2.8045 in
